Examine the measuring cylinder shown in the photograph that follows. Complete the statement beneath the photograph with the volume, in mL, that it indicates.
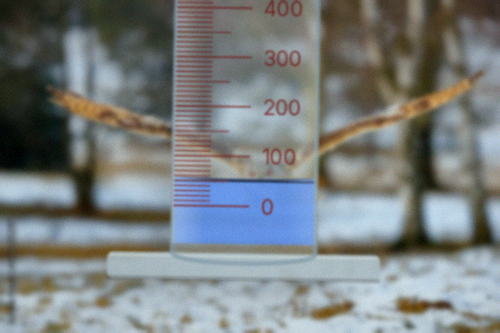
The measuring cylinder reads 50 mL
